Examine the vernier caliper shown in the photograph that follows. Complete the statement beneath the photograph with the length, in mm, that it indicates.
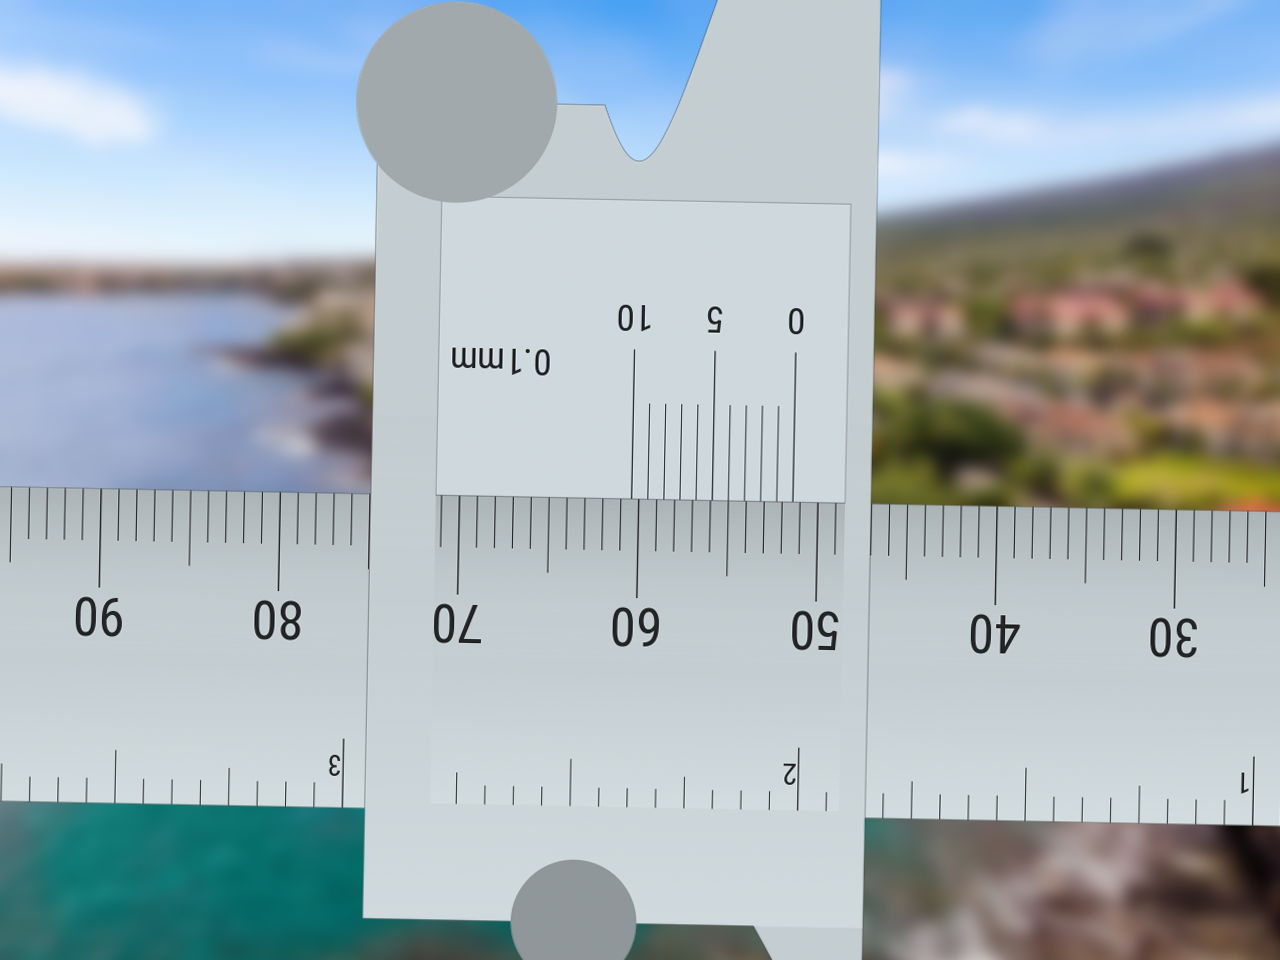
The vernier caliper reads 51.4 mm
